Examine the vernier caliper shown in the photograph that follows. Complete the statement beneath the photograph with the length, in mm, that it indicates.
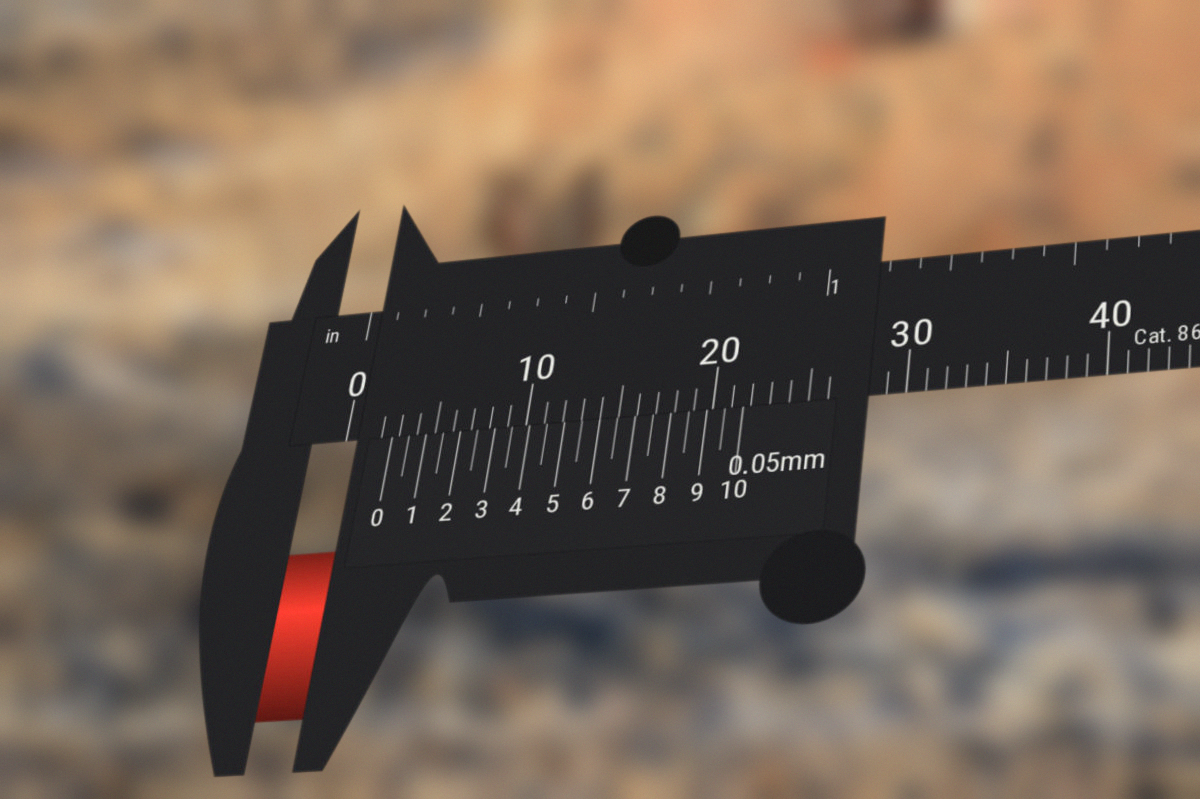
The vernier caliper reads 2.6 mm
